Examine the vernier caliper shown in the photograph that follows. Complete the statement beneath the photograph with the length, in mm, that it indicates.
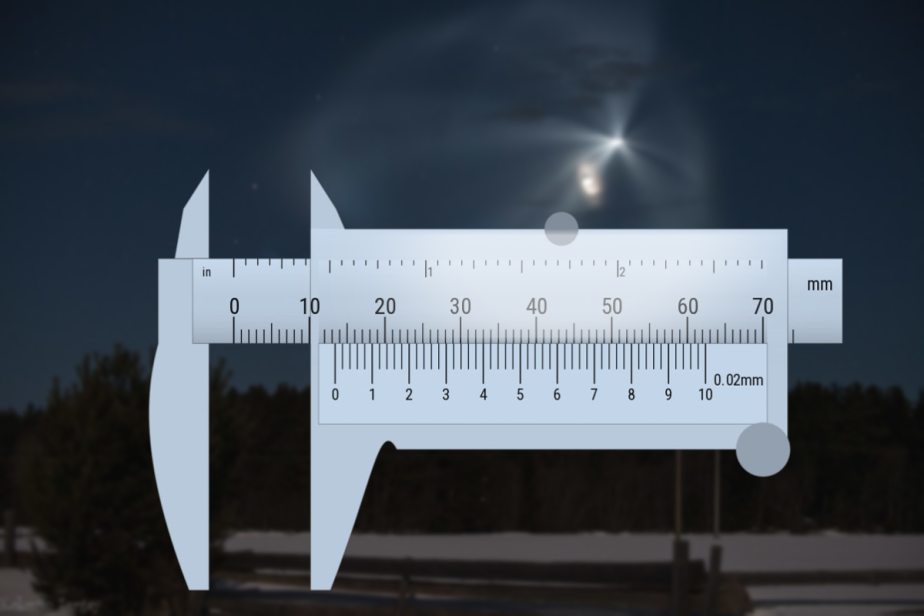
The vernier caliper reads 13.4 mm
